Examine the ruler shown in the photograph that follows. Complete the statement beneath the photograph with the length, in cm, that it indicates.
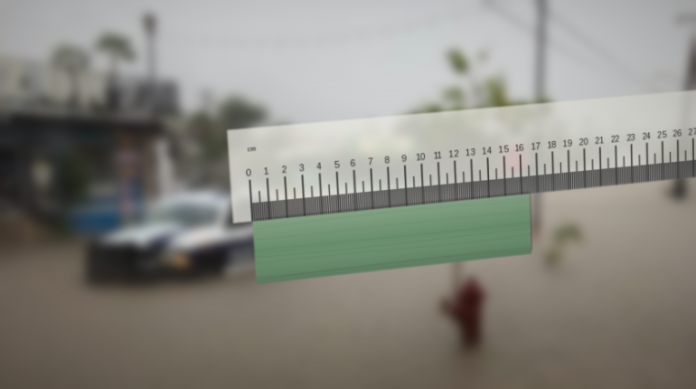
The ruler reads 16.5 cm
